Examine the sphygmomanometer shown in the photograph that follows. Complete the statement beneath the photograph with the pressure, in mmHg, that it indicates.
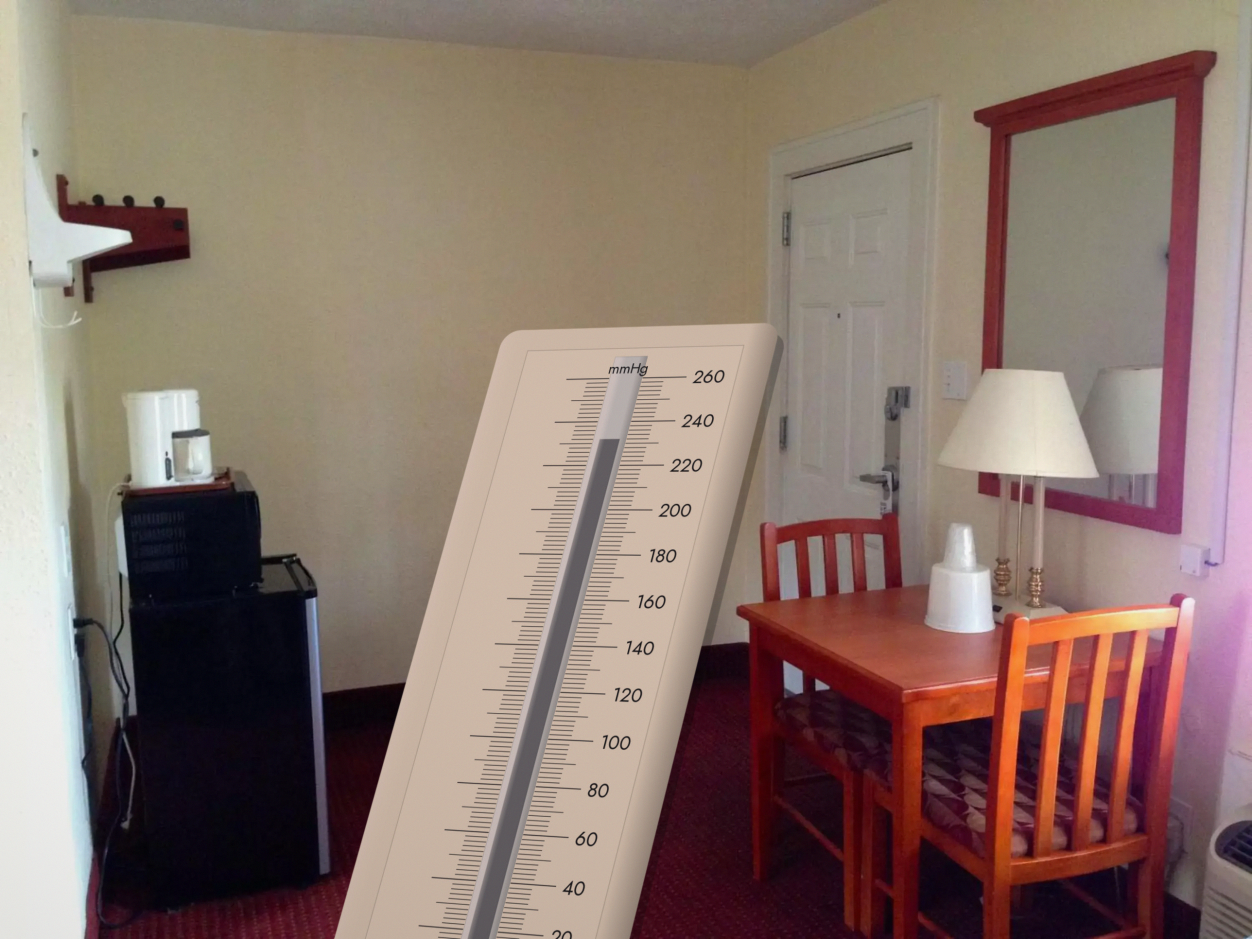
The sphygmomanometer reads 232 mmHg
